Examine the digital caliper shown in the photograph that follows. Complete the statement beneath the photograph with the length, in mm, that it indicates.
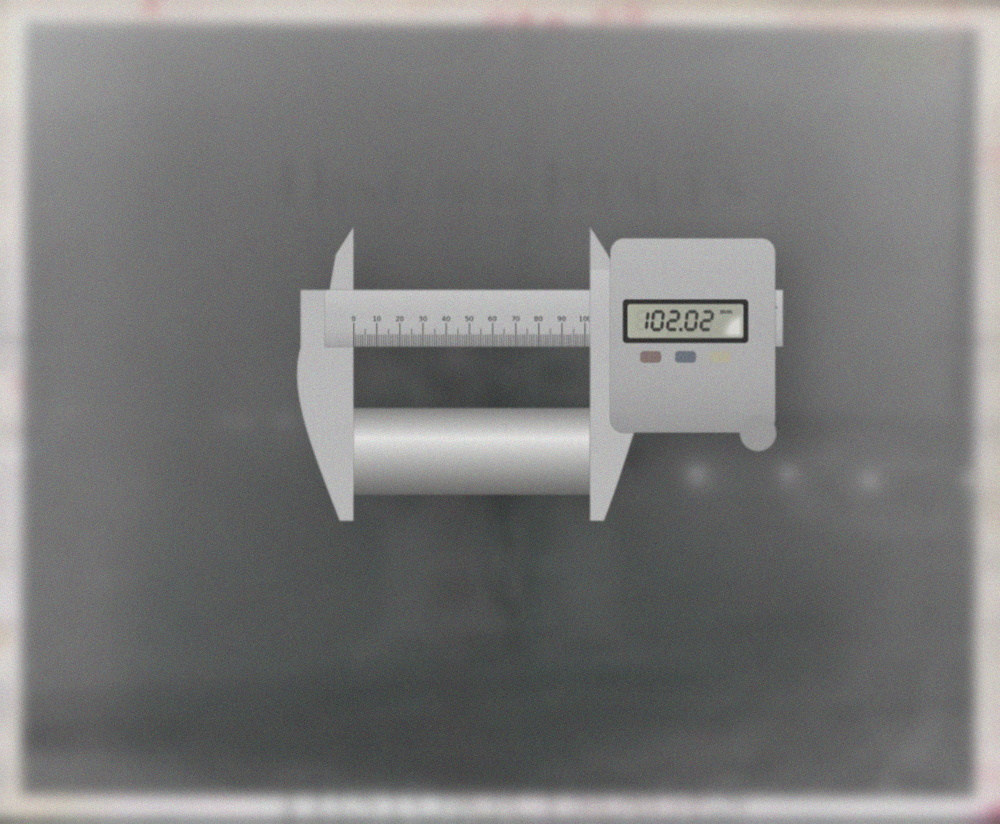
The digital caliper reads 102.02 mm
